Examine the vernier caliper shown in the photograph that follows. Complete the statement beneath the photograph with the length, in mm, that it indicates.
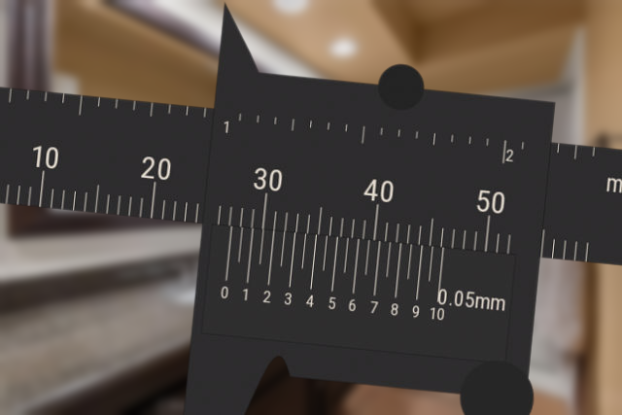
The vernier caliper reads 27.2 mm
